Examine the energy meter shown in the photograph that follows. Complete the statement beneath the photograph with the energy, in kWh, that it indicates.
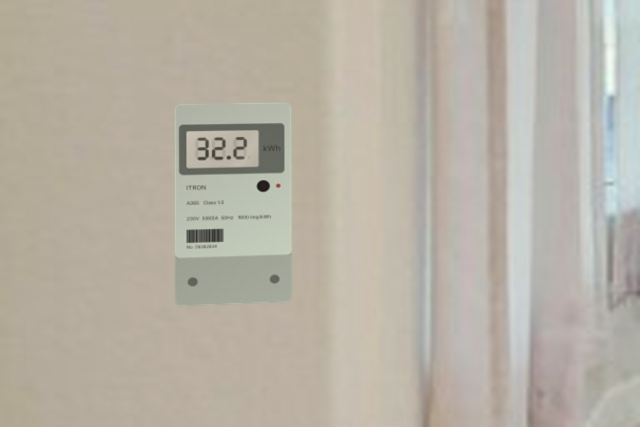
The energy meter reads 32.2 kWh
